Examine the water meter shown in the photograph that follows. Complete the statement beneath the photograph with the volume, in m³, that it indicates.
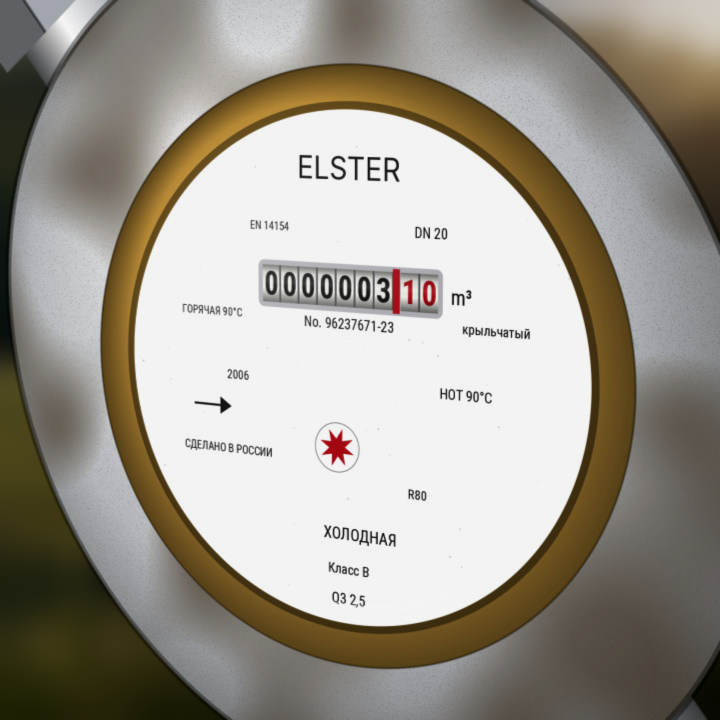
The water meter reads 3.10 m³
